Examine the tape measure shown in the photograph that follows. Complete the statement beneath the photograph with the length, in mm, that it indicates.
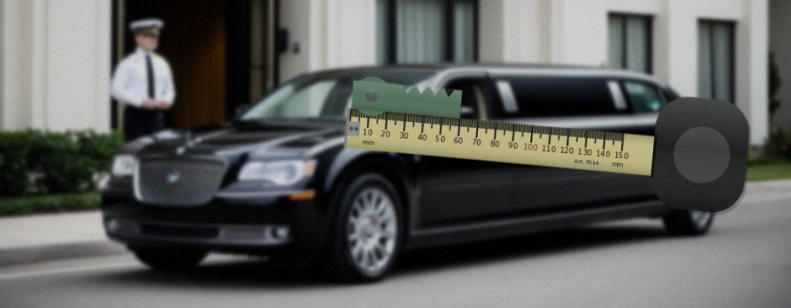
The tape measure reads 60 mm
